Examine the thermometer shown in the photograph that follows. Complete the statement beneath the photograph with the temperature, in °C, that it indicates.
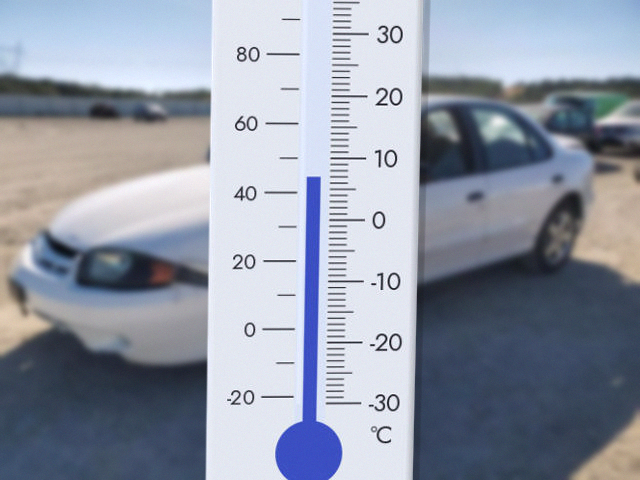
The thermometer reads 7 °C
